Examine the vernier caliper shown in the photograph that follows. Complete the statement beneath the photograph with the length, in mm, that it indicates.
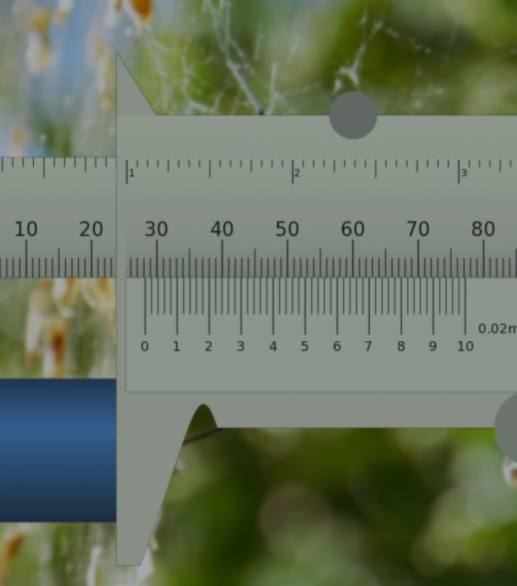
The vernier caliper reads 28.2 mm
